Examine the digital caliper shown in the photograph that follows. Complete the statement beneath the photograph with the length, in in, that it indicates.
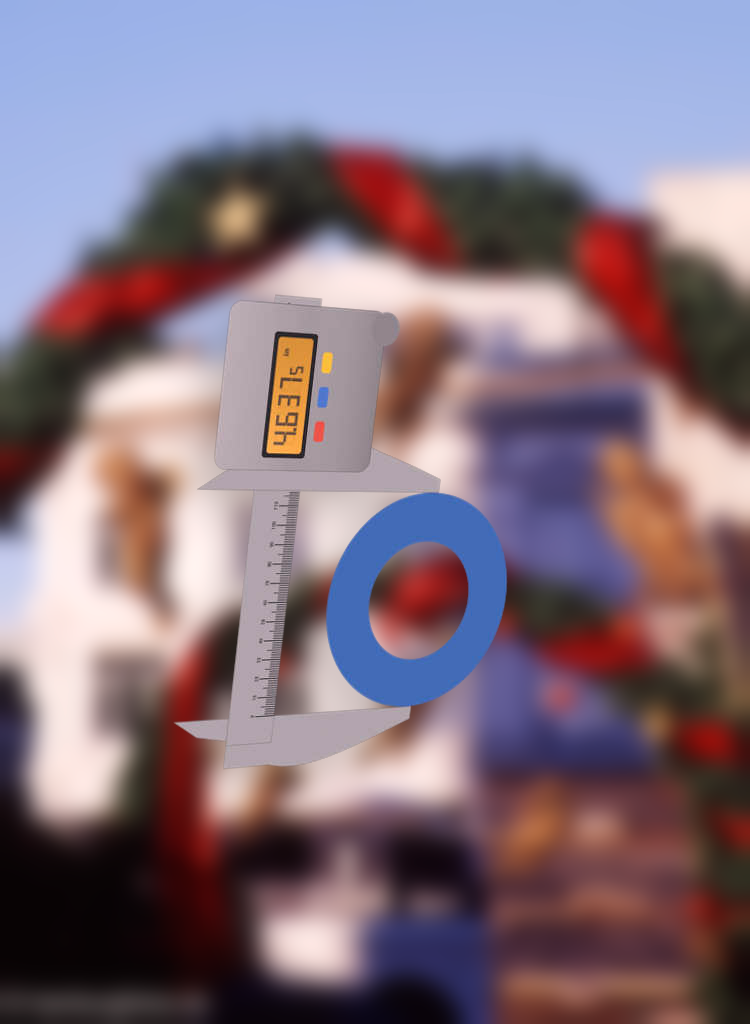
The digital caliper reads 4.6375 in
